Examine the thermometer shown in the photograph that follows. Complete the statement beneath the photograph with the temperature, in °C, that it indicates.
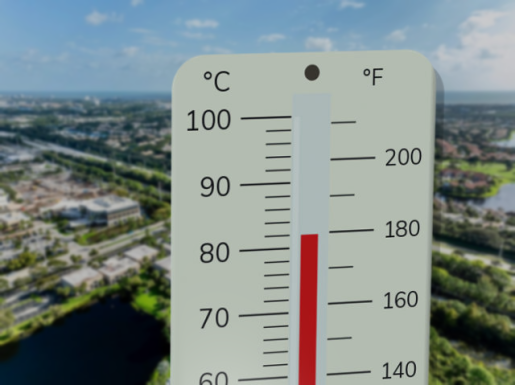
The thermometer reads 82 °C
